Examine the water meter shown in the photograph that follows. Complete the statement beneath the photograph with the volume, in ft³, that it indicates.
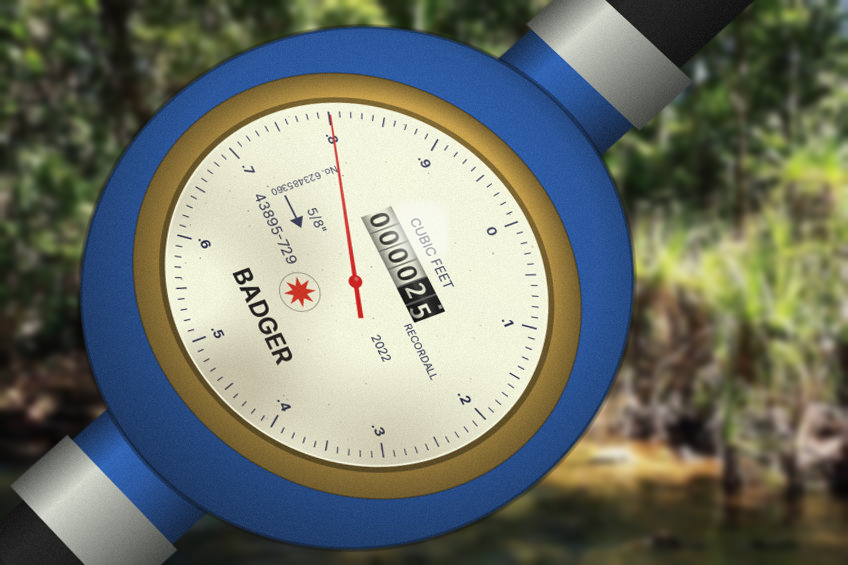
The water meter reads 24.80 ft³
